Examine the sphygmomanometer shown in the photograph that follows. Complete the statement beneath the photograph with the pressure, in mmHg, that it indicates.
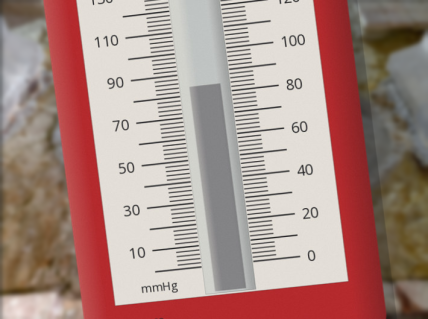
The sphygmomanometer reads 84 mmHg
